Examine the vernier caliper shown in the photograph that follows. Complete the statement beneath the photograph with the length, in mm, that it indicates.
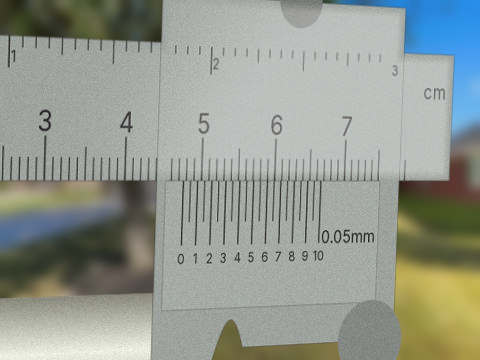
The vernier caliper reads 47.6 mm
